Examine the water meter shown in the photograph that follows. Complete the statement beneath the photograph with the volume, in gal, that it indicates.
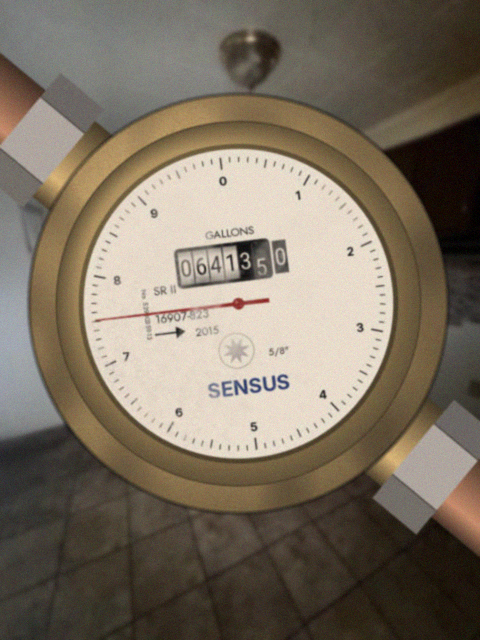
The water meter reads 641347.5 gal
